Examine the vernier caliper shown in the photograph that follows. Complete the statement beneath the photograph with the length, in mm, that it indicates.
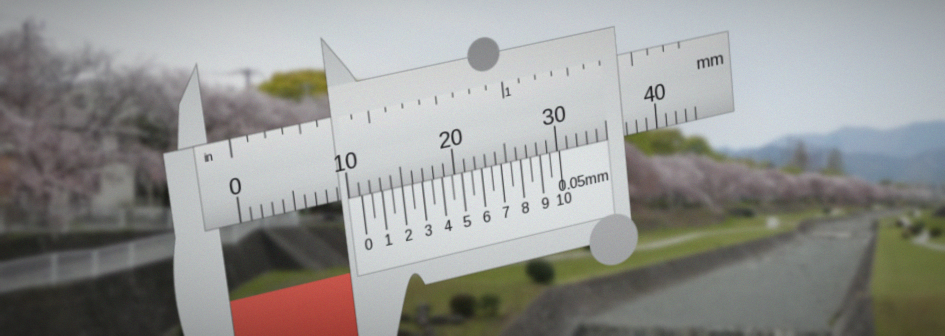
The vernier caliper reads 11.2 mm
